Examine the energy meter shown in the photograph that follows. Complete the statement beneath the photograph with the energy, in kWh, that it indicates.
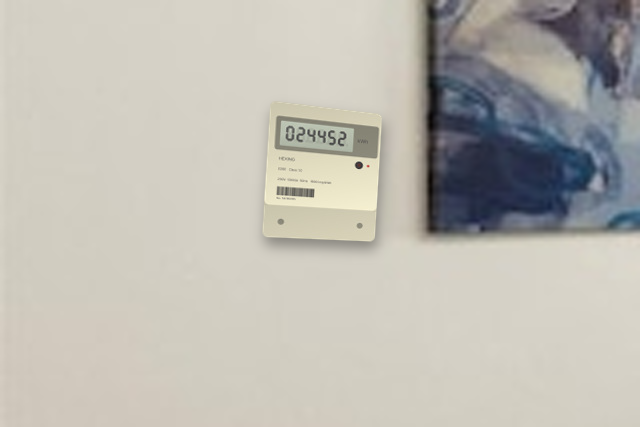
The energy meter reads 24452 kWh
